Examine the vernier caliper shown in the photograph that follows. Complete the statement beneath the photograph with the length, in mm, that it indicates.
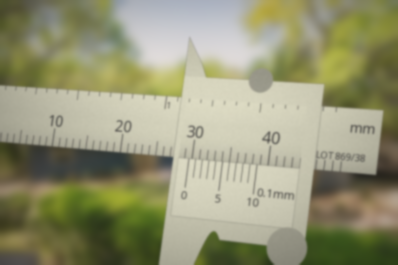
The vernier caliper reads 29.6 mm
